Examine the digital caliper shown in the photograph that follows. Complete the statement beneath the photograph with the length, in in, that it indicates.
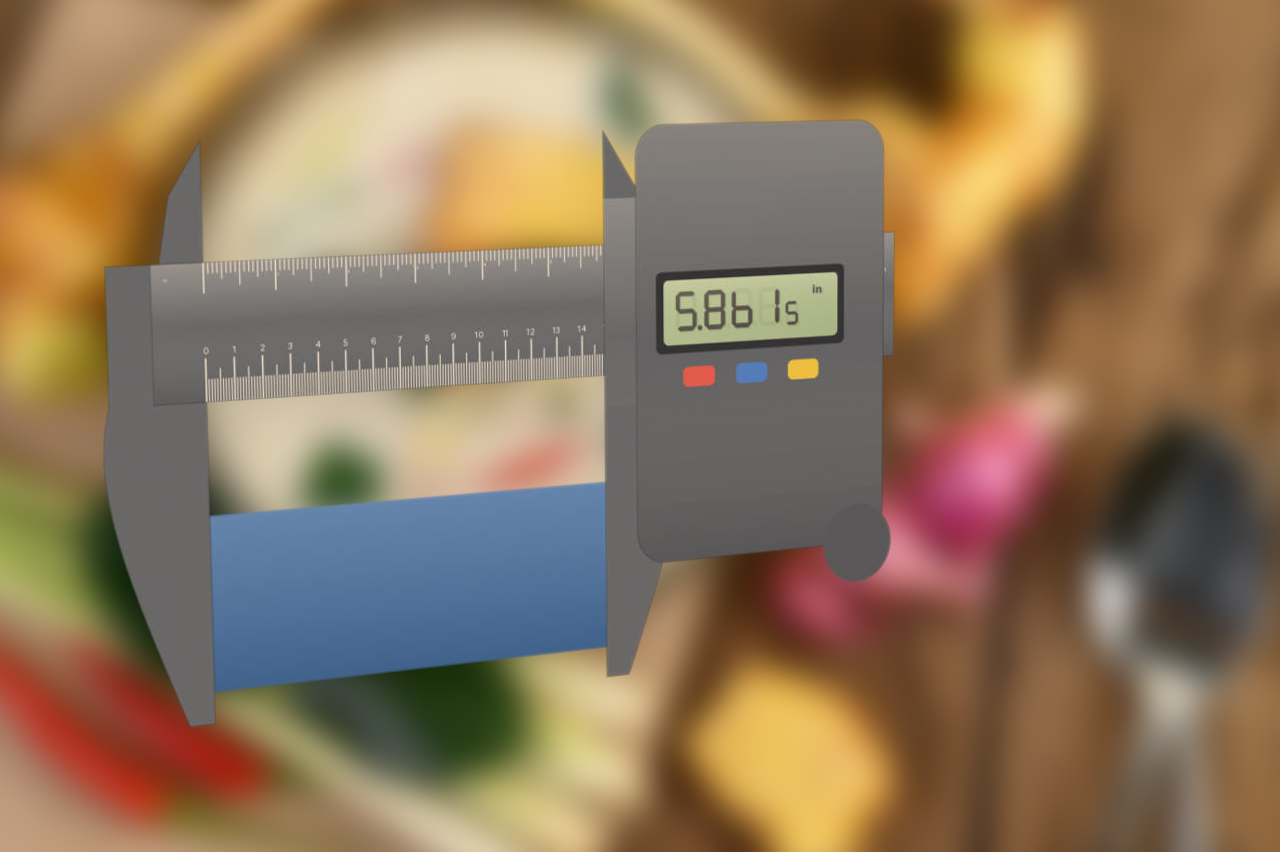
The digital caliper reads 5.8615 in
